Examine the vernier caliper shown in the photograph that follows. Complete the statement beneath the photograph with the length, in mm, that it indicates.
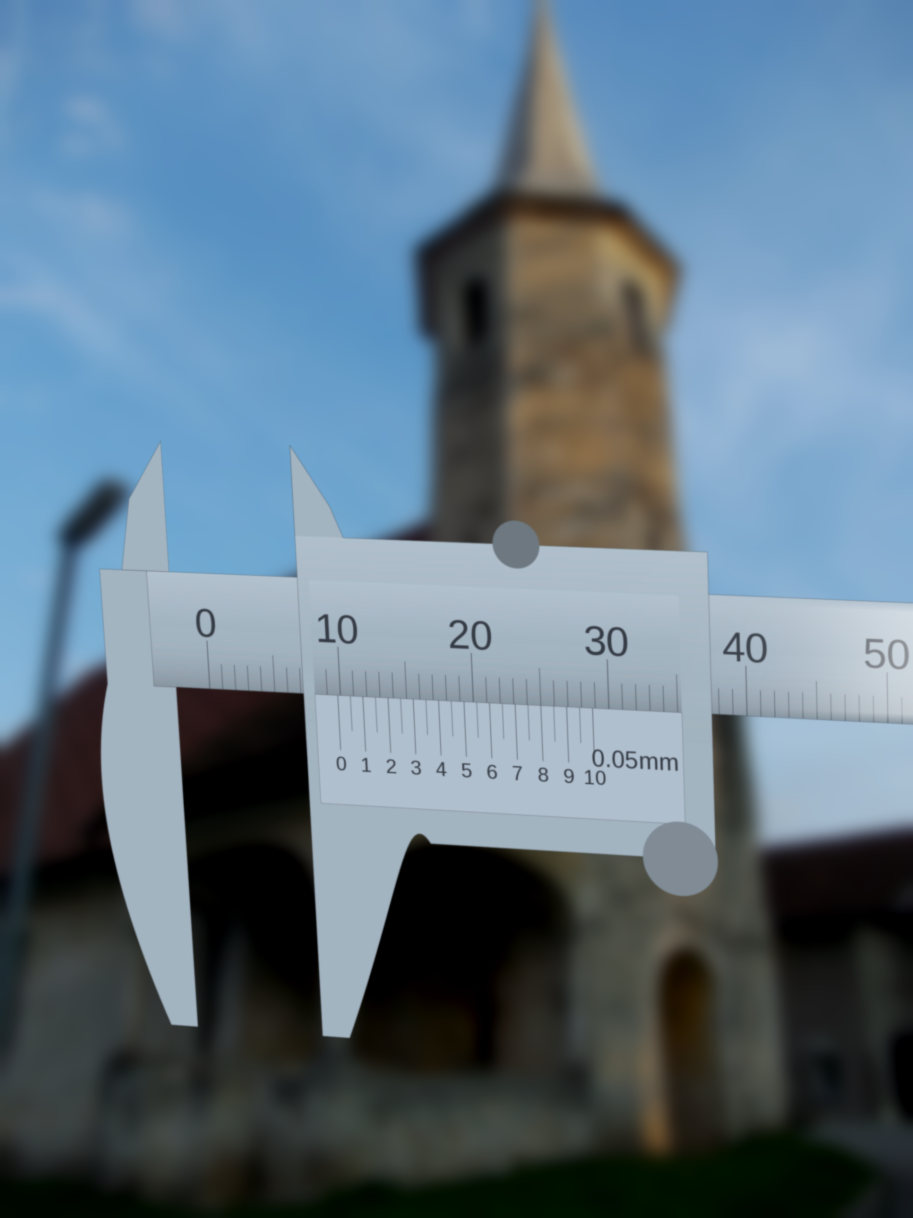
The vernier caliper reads 9.8 mm
